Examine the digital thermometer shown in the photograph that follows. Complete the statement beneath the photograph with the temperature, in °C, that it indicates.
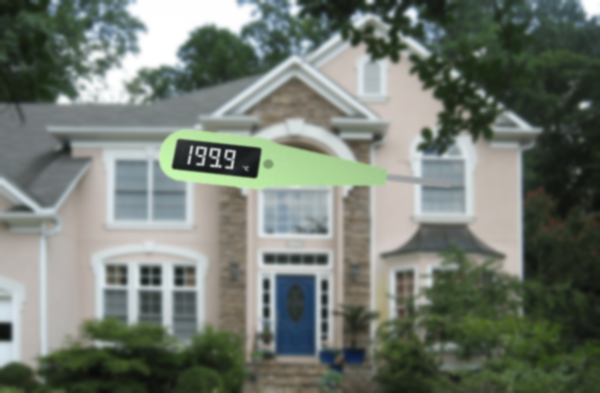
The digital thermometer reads 199.9 °C
